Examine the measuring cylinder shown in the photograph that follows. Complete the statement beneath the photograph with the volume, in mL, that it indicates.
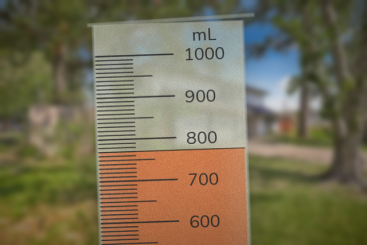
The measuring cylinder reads 770 mL
